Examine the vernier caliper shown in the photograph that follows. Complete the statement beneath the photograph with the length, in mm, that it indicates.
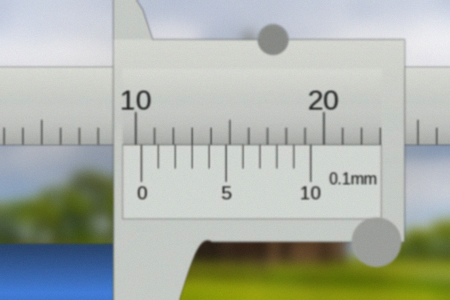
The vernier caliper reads 10.3 mm
